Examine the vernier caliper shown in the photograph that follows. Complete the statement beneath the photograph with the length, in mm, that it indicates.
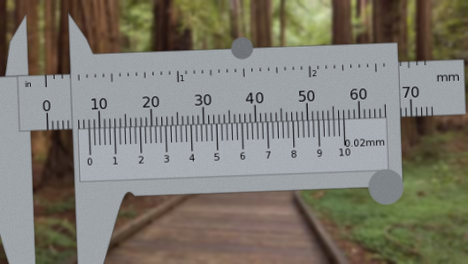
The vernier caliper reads 8.0 mm
